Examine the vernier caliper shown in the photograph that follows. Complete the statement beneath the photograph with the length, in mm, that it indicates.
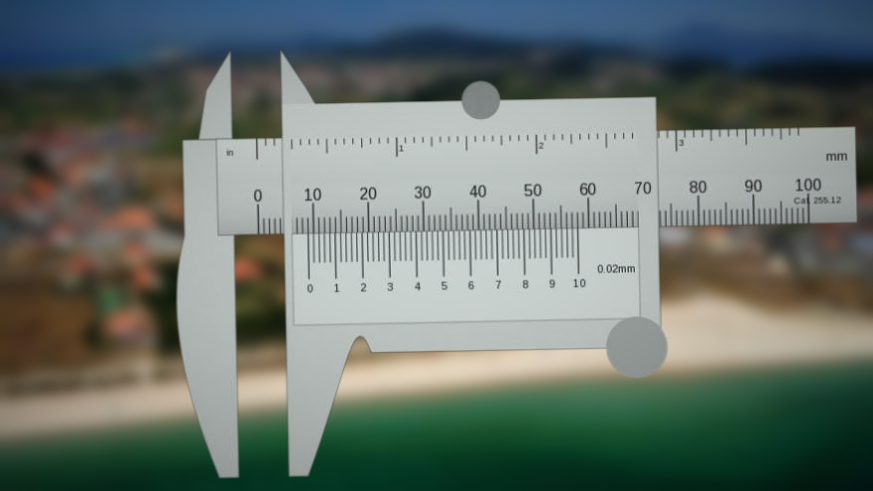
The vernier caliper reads 9.0 mm
